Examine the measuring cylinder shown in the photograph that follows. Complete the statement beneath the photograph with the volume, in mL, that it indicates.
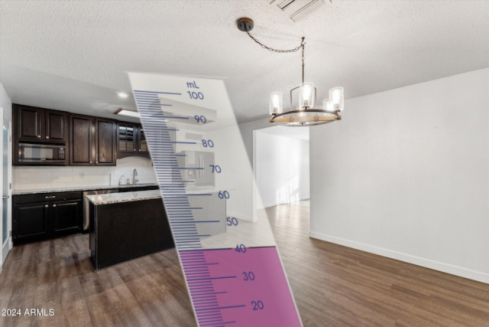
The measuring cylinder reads 40 mL
